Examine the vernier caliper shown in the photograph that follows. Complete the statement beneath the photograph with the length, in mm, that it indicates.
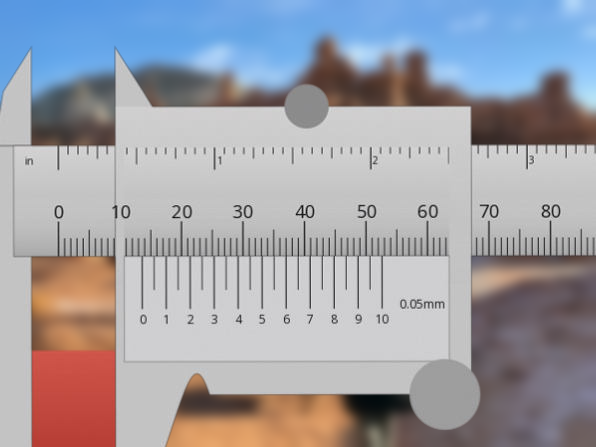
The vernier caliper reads 13.6 mm
